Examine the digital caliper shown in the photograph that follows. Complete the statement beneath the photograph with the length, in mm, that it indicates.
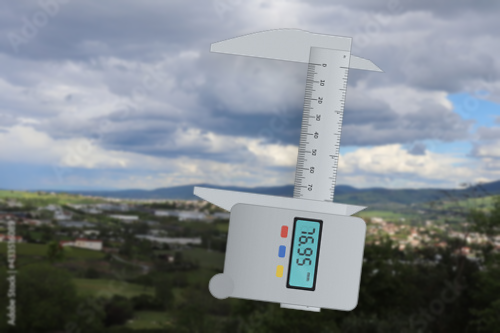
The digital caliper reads 76.95 mm
